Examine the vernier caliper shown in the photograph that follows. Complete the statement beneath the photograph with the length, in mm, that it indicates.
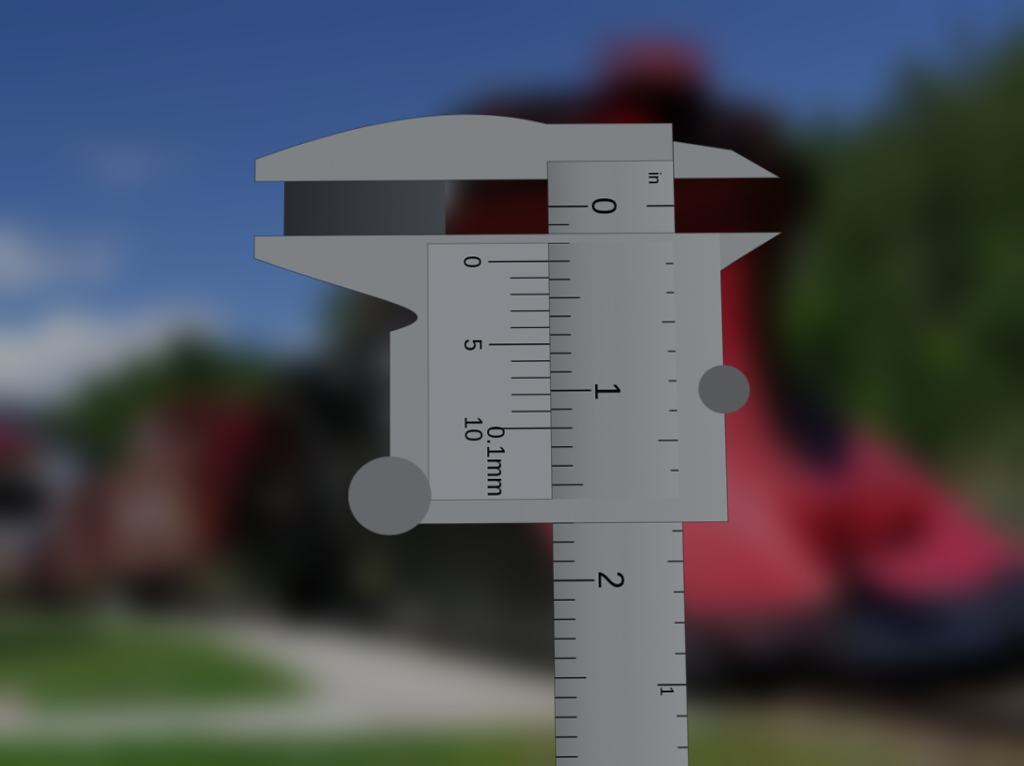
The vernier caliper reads 3.0 mm
